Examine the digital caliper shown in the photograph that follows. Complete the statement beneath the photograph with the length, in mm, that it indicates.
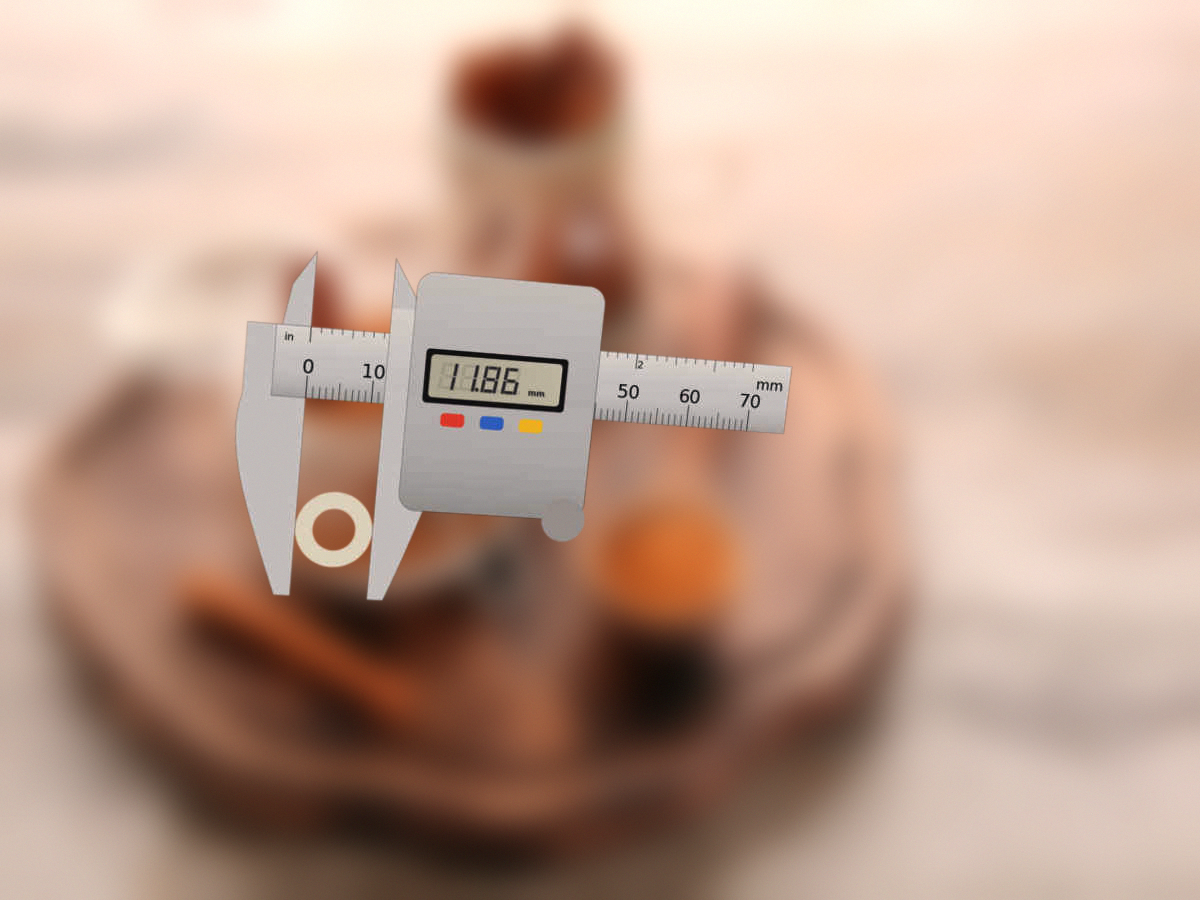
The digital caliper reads 11.86 mm
